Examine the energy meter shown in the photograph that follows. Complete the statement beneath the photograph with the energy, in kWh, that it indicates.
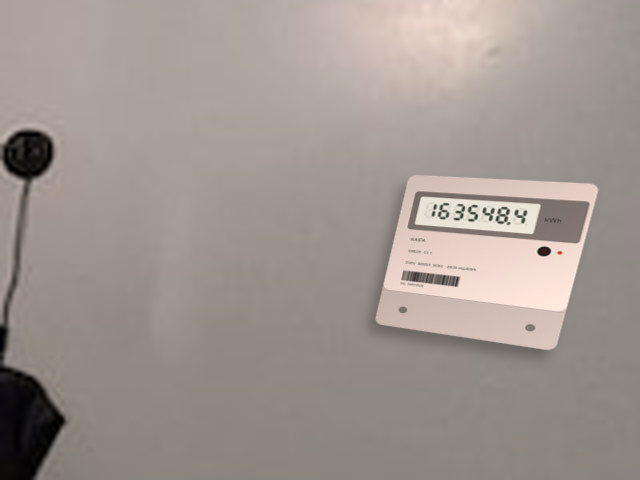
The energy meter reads 163548.4 kWh
